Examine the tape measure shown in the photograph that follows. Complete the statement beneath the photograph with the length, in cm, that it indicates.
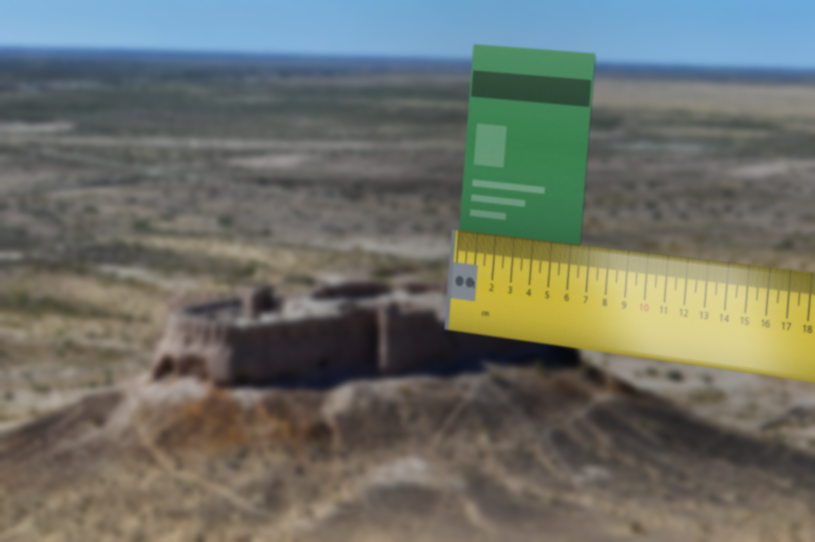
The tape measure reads 6.5 cm
